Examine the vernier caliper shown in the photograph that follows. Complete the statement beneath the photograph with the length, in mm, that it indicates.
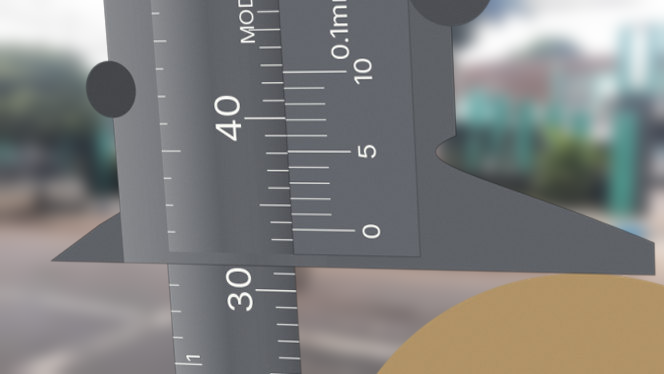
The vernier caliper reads 33.6 mm
